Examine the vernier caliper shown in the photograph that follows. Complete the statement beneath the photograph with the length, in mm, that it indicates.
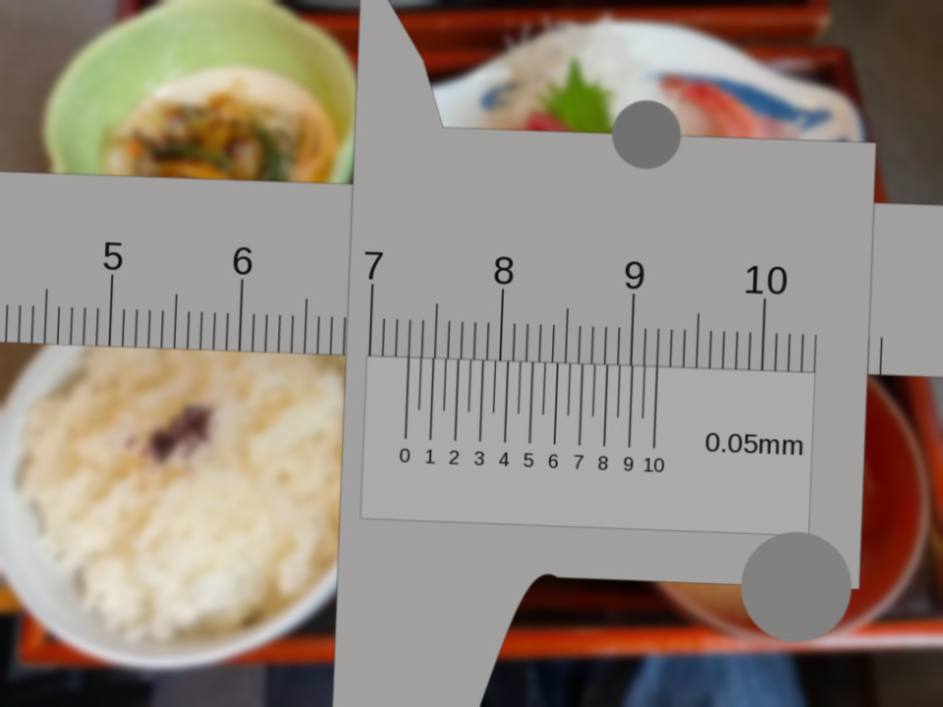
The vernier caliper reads 73.0 mm
